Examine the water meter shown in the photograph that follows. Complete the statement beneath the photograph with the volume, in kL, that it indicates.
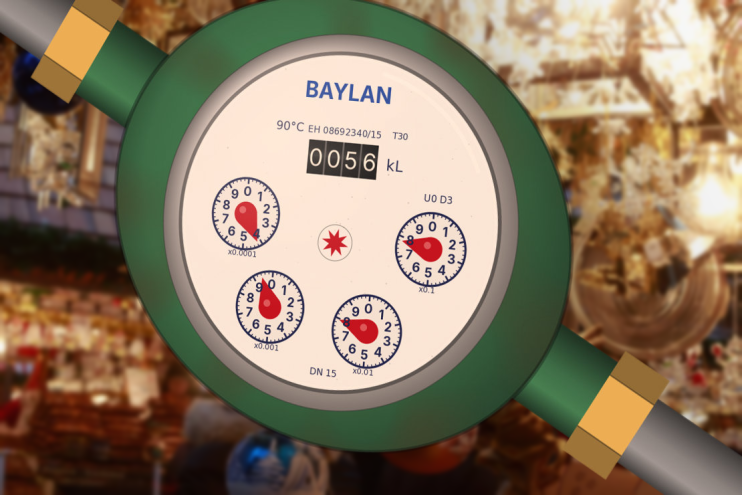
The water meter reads 56.7794 kL
